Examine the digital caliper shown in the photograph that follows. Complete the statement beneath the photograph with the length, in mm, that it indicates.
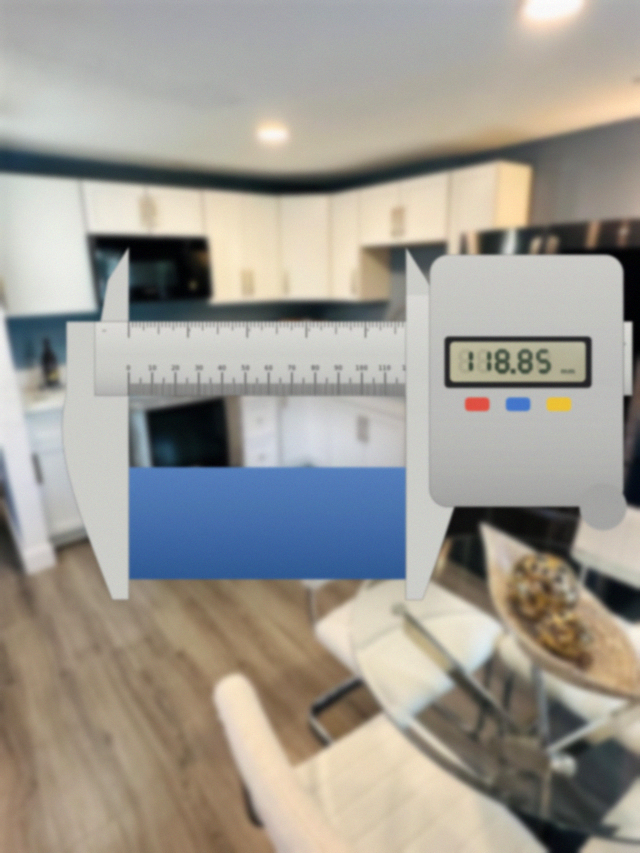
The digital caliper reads 118.85 mm
